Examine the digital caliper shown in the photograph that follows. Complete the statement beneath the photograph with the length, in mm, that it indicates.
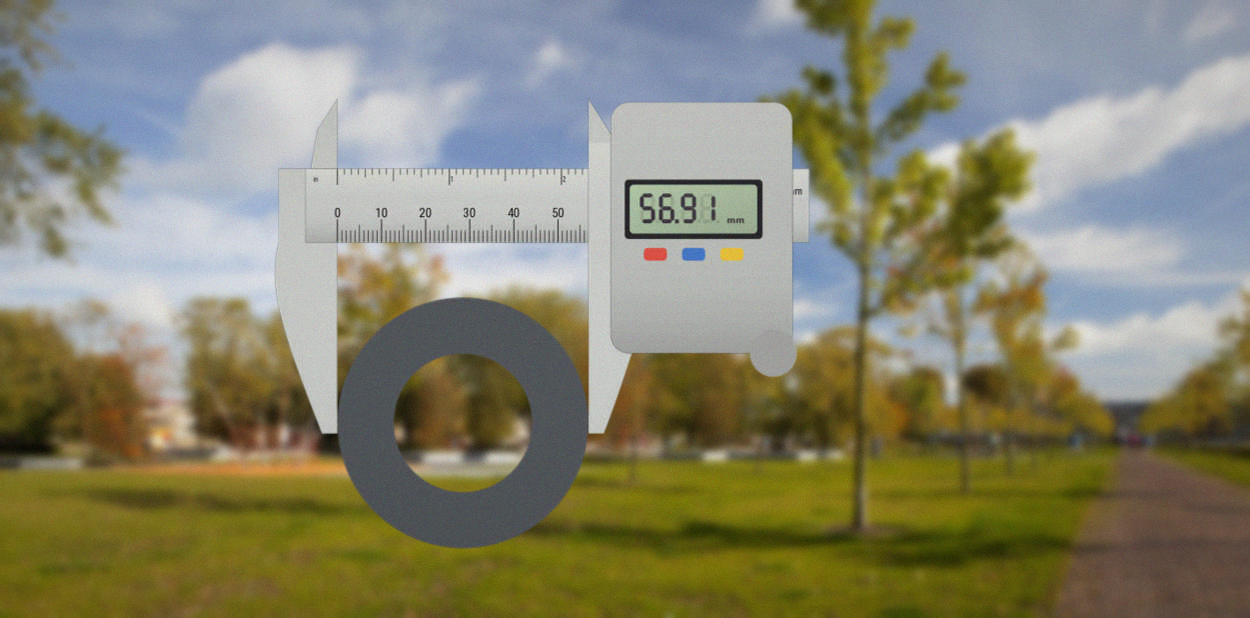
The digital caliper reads 56.91 mm
